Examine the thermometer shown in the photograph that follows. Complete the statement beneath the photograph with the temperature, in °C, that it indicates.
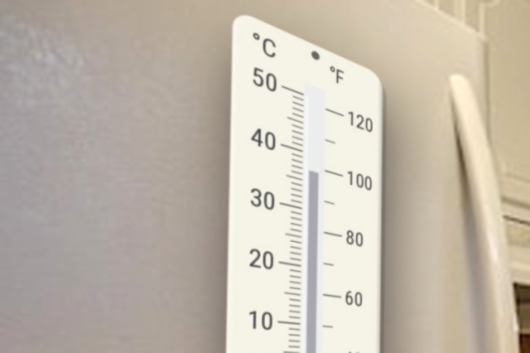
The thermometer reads 37 °C
